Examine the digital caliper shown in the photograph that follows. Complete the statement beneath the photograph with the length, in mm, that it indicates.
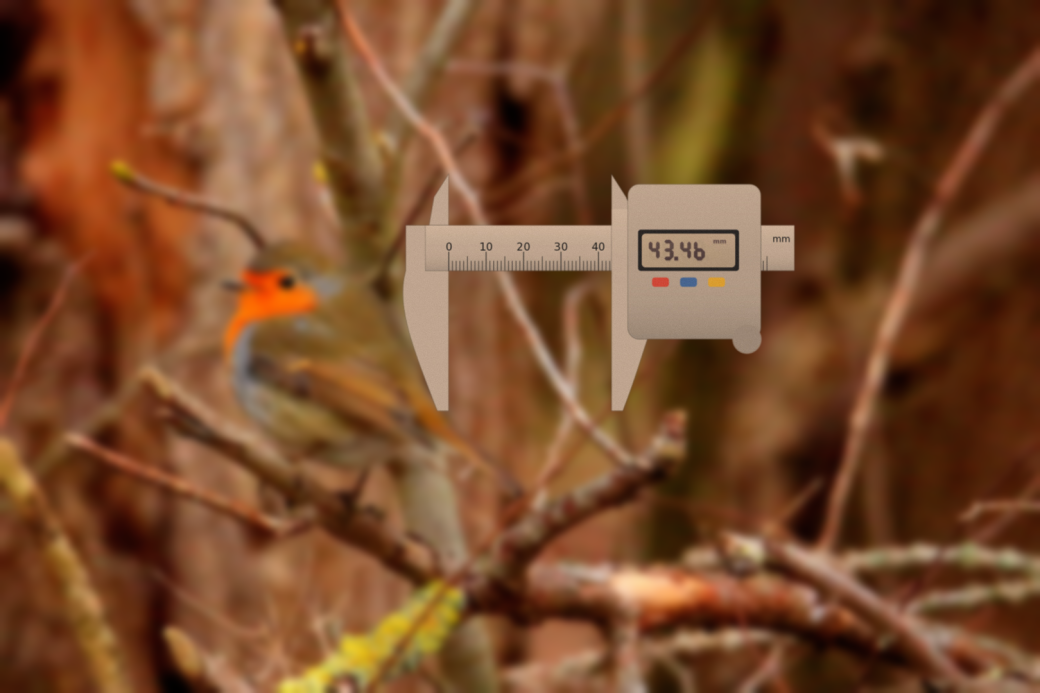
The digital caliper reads 43.46 mm
